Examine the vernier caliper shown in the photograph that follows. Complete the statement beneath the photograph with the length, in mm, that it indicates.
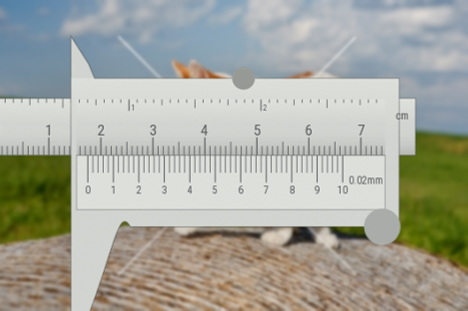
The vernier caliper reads 17.5 mm
